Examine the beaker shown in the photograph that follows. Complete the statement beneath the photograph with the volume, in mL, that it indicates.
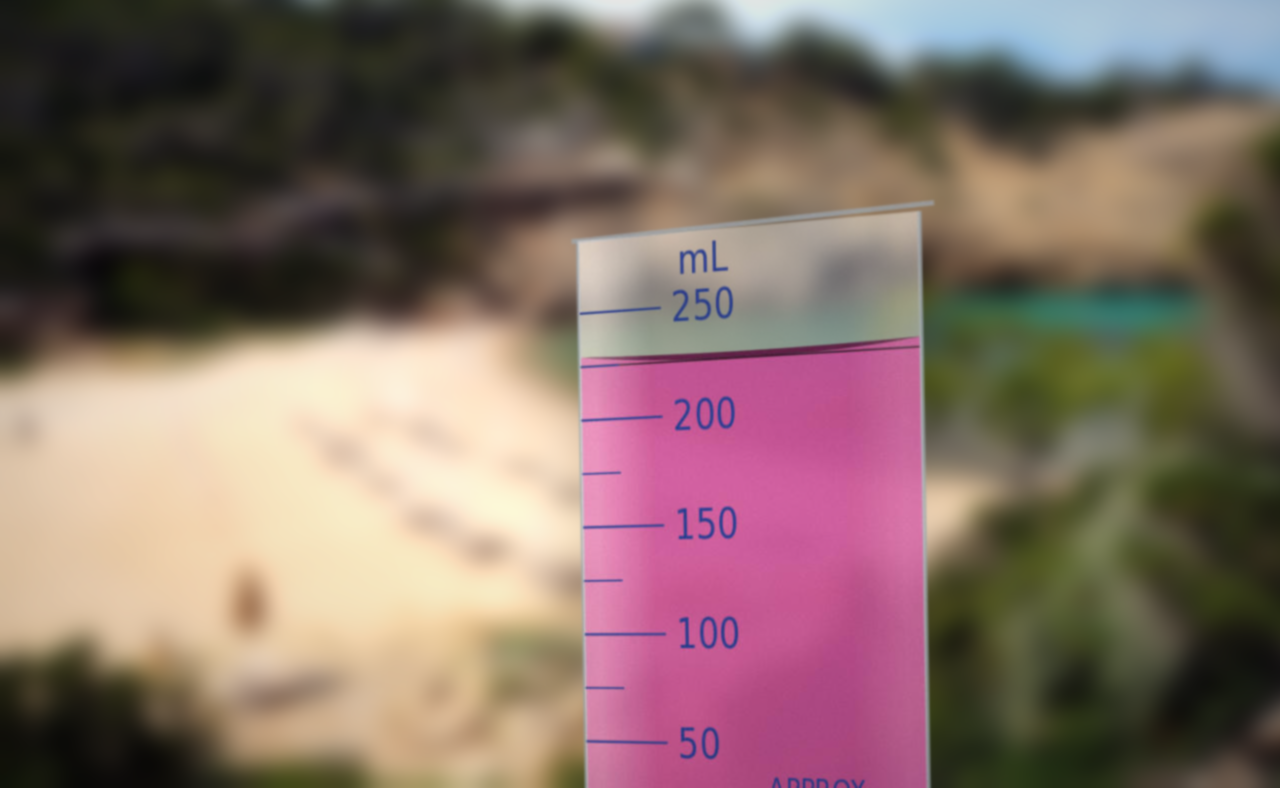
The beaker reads 225 mL
